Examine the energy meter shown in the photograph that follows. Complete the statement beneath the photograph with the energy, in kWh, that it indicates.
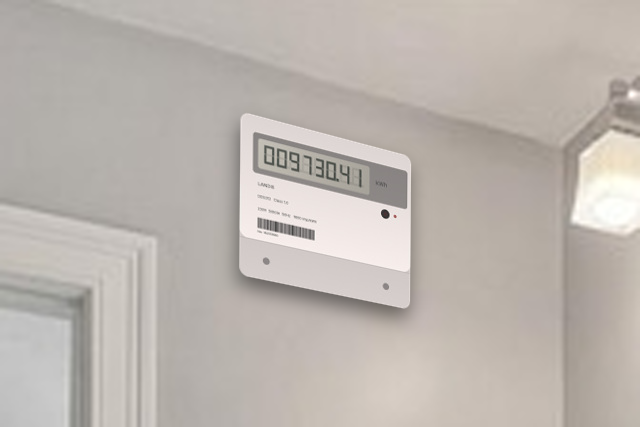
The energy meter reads 9730.41 kWh
